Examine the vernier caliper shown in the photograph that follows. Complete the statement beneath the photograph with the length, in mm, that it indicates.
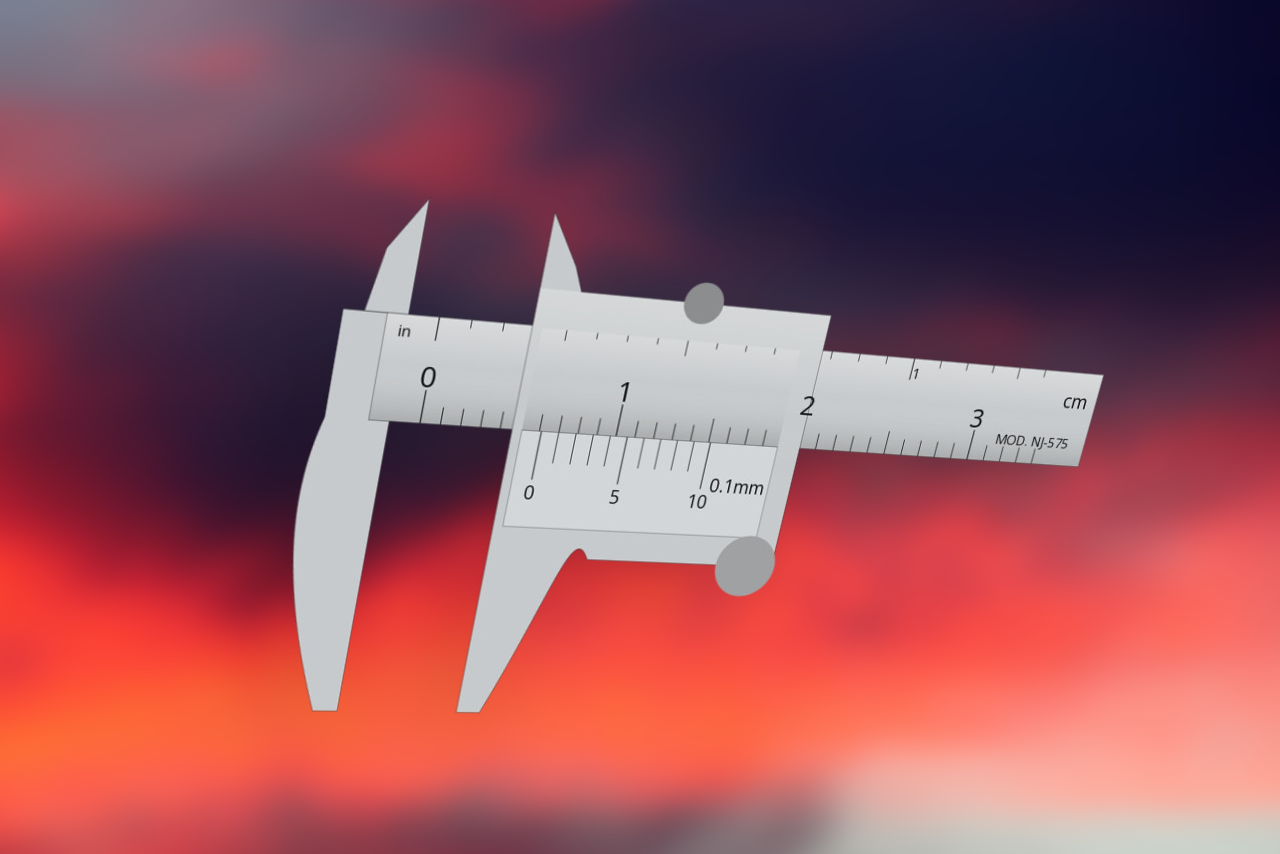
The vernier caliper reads 6.1 mm
